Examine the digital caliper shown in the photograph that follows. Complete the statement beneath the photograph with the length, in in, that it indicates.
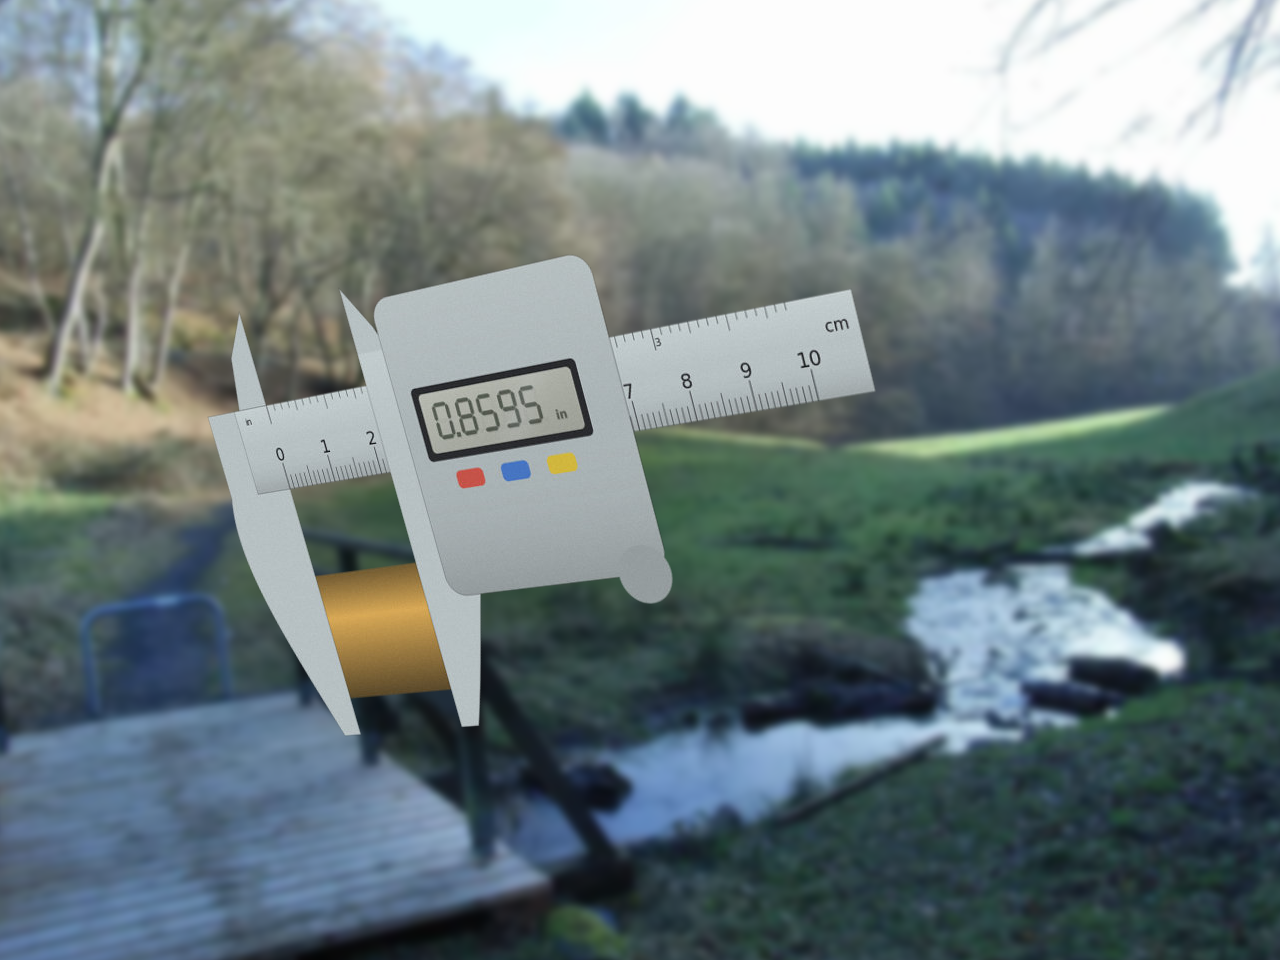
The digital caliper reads 0.8595 in
